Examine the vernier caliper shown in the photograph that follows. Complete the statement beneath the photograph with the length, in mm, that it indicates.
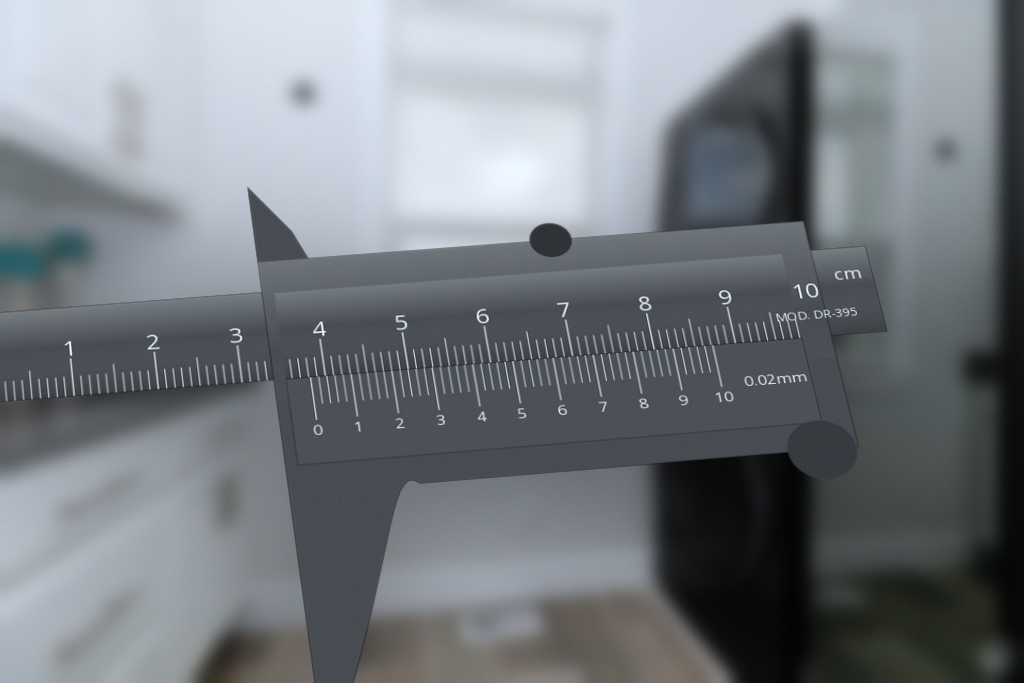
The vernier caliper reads 38.2 mm
